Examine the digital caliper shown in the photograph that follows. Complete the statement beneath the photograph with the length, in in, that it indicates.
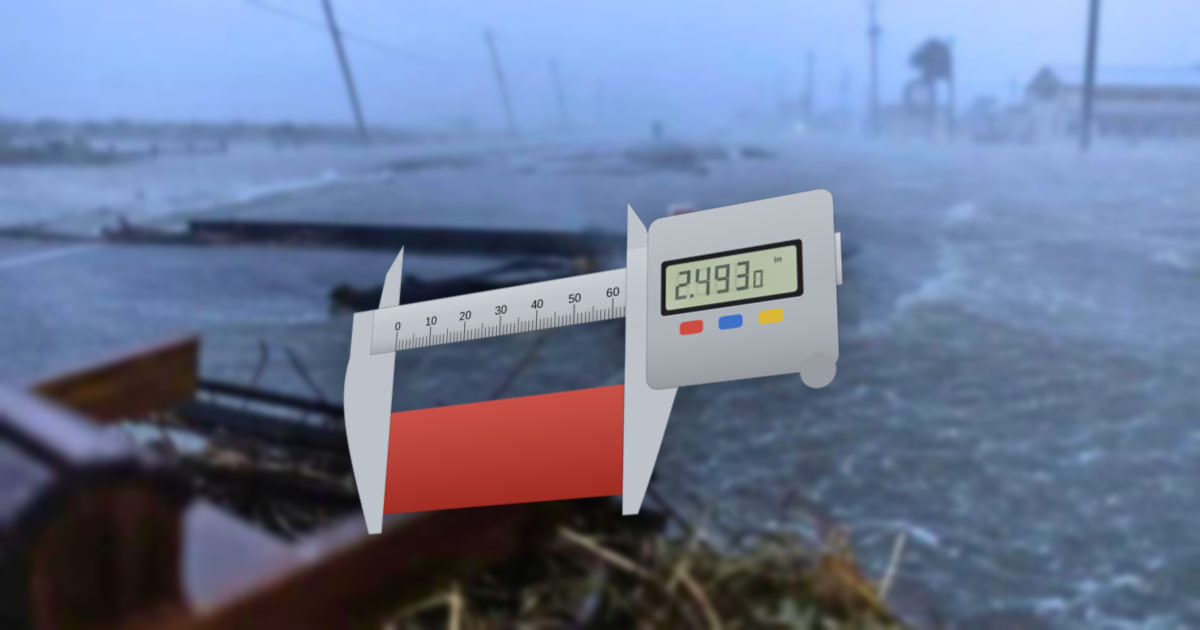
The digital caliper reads 2.4930 in
